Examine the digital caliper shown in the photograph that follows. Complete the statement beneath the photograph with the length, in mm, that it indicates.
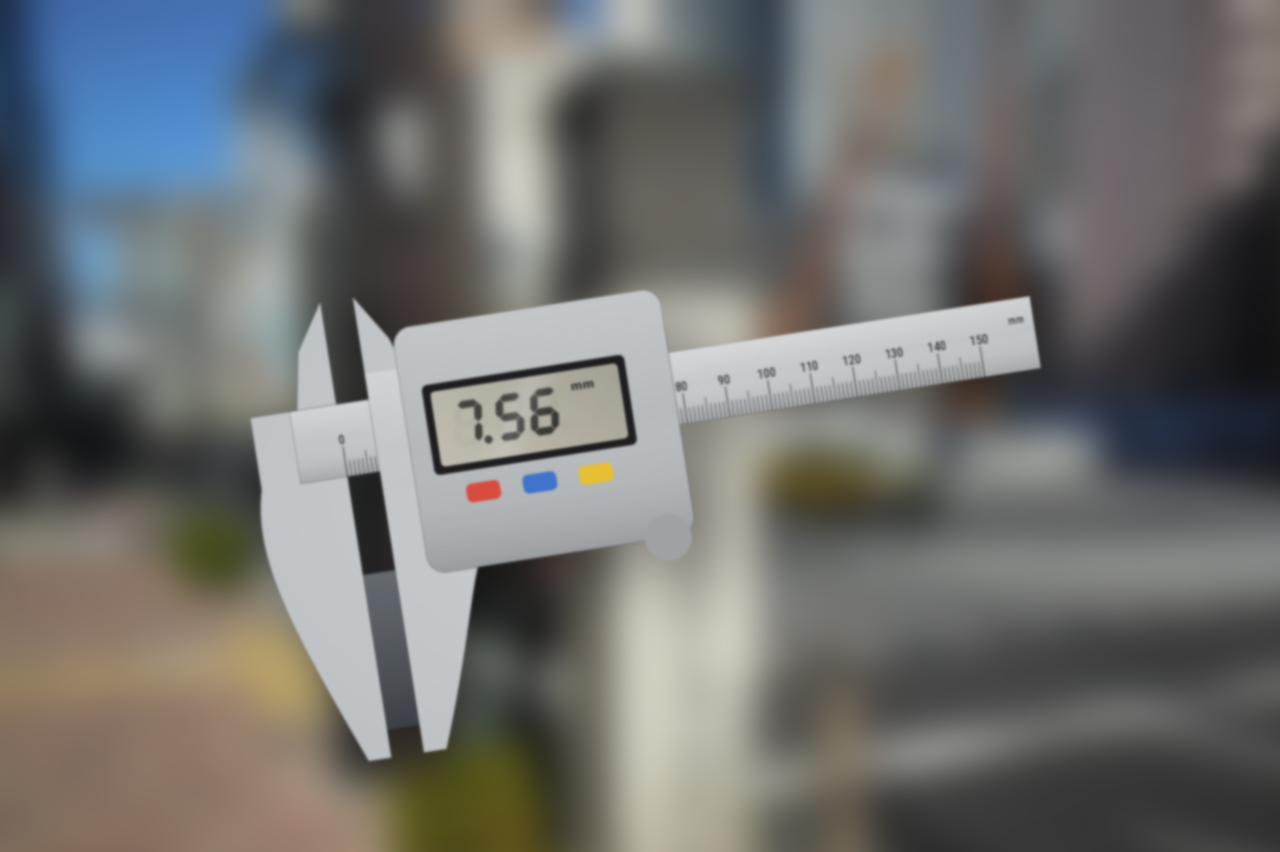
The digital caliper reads 7.56 mm
